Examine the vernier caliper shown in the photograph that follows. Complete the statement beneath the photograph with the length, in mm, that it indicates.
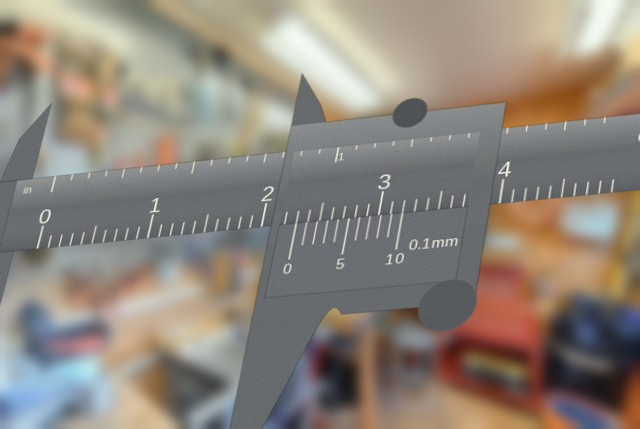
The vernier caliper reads 23.0 mm
